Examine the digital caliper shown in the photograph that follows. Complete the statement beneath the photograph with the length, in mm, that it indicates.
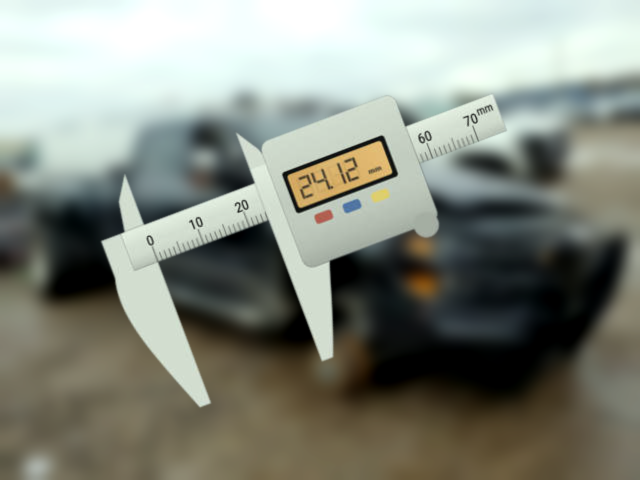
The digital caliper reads 24.12 mm
